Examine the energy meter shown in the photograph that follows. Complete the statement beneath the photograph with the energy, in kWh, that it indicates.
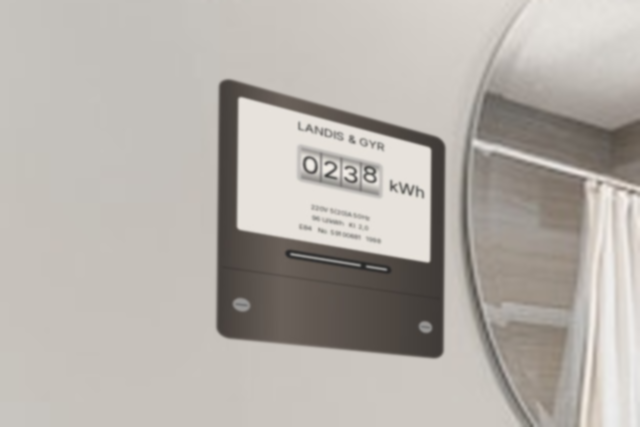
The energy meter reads 238 kWh
